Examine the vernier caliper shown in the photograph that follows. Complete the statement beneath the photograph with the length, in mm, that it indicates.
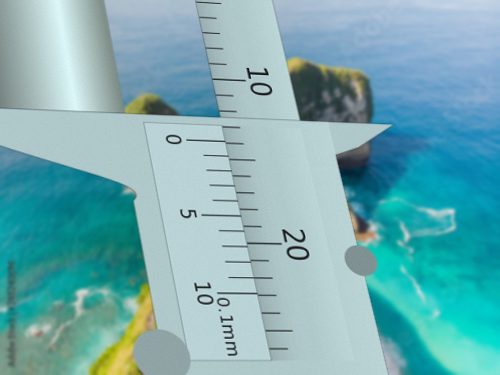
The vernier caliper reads 13.9 mm
